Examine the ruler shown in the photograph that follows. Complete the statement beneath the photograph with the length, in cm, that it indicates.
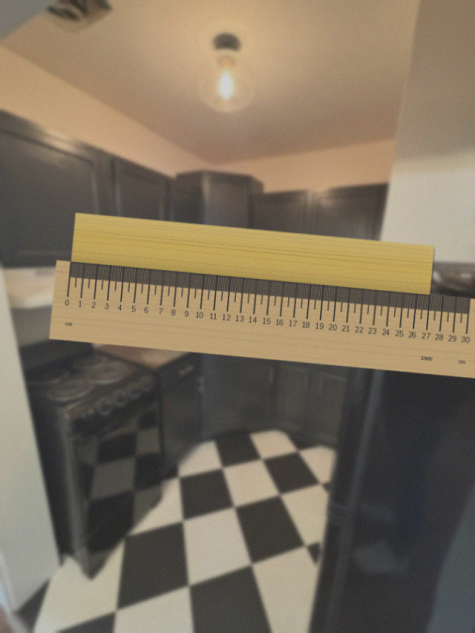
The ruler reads 27 cm
